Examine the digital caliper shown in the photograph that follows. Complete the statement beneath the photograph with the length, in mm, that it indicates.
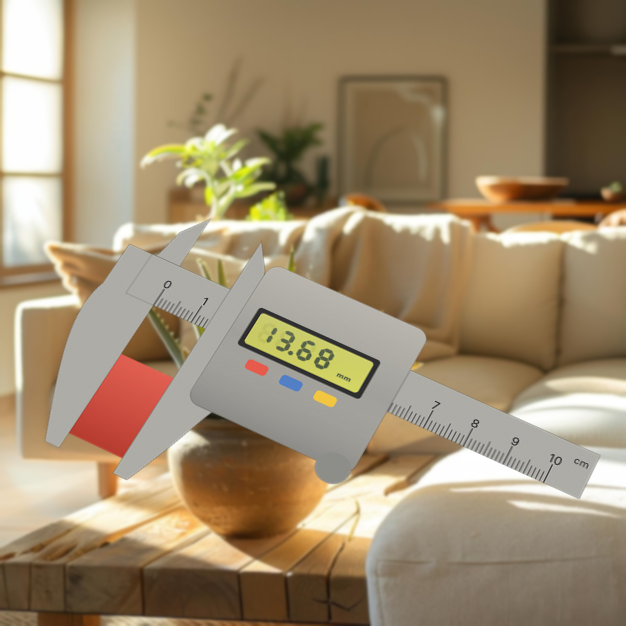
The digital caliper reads 13.68 mm
